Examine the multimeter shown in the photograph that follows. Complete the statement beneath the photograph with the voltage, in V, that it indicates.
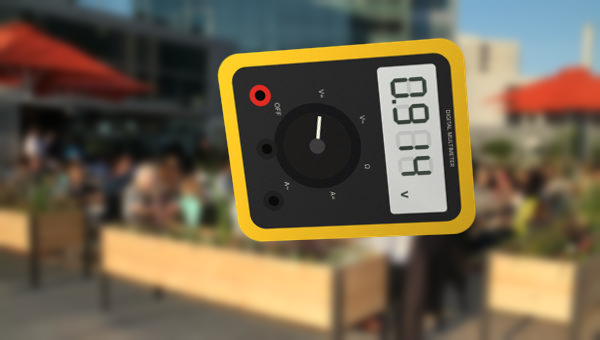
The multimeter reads 0.914 V
